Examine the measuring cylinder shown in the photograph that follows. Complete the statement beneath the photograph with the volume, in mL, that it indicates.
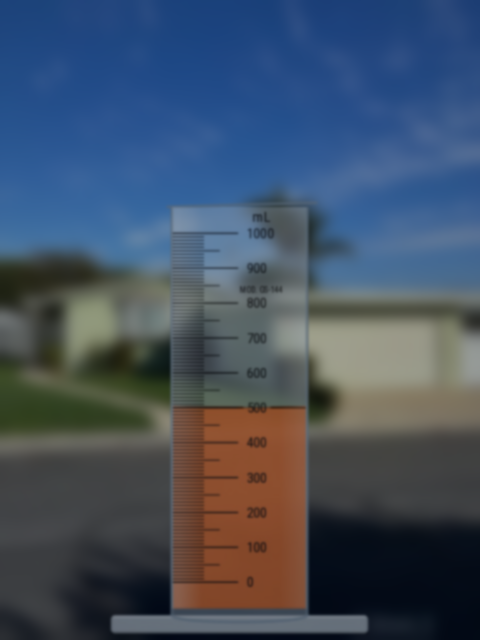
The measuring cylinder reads 500 mL
